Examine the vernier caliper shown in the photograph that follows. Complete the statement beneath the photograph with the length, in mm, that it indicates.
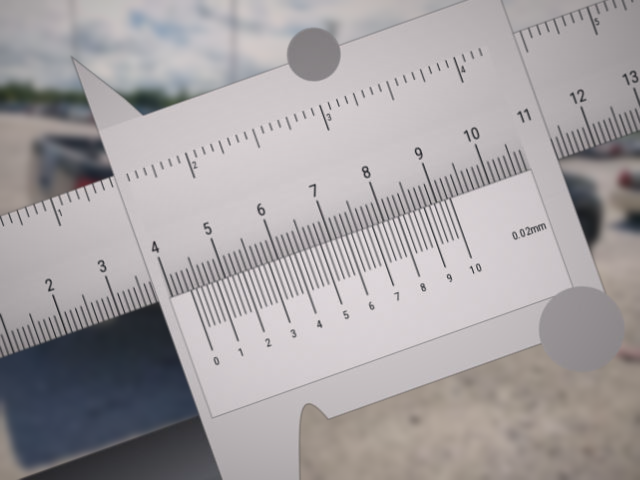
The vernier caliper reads 43.5 mm
